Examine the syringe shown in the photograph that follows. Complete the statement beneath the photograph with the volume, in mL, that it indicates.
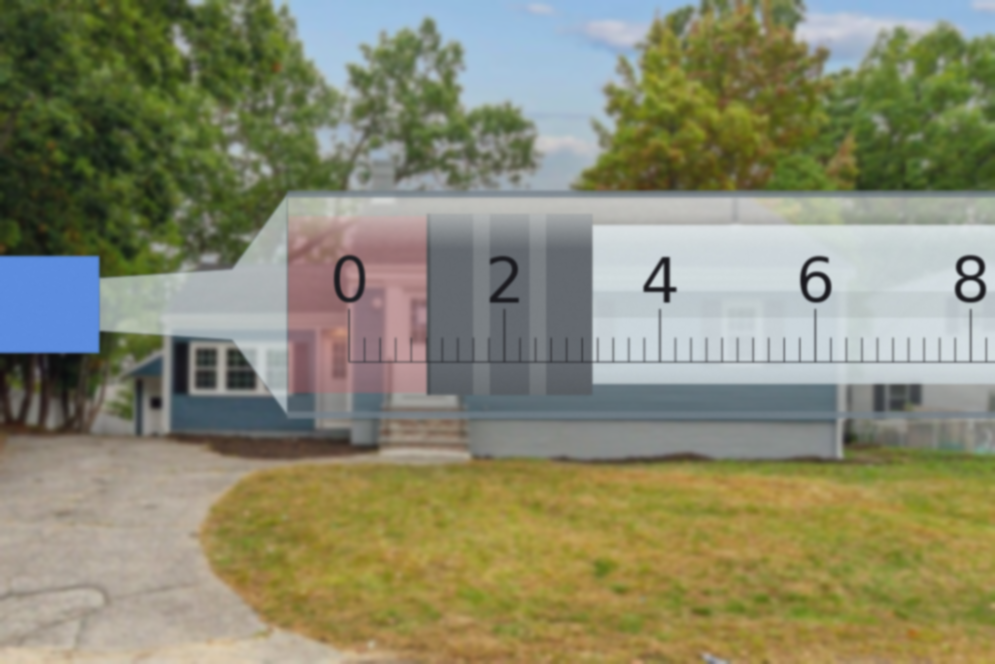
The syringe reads 1 mL
